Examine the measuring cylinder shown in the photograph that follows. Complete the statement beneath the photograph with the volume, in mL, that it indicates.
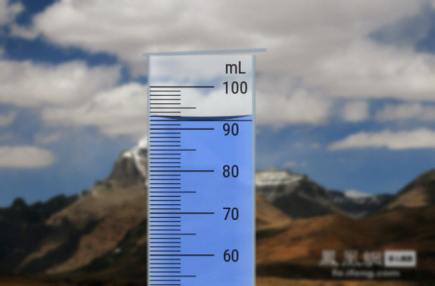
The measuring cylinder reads 92 mL
